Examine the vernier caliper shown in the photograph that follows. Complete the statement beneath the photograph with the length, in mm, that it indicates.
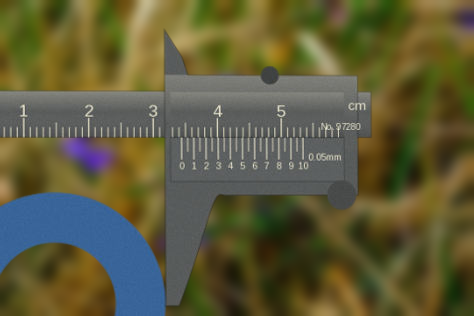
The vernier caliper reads 34.4 mm
